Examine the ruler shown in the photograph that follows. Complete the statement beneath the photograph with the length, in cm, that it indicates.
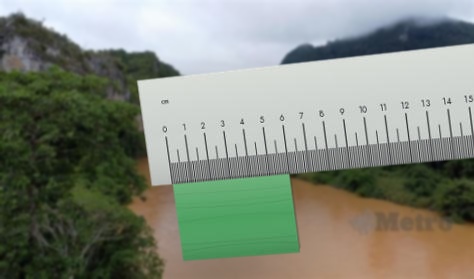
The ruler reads 6 cm
